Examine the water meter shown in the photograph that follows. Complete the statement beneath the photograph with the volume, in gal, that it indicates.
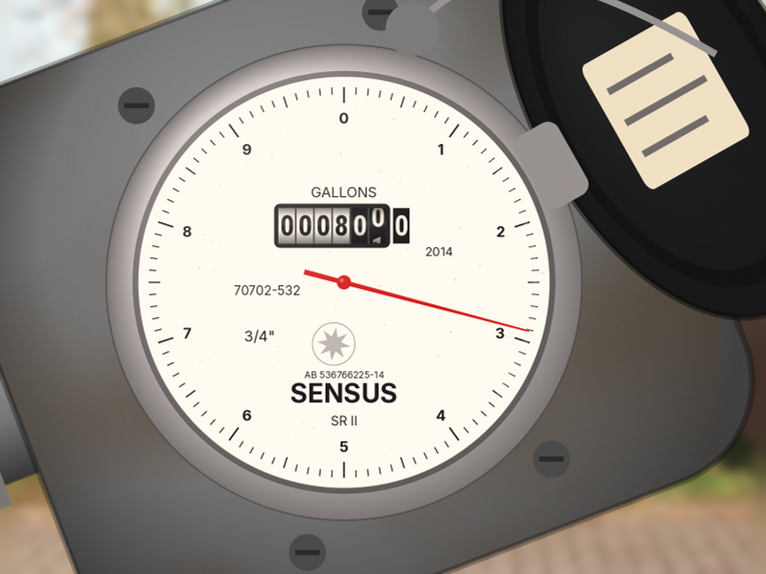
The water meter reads 8002.9 gal
